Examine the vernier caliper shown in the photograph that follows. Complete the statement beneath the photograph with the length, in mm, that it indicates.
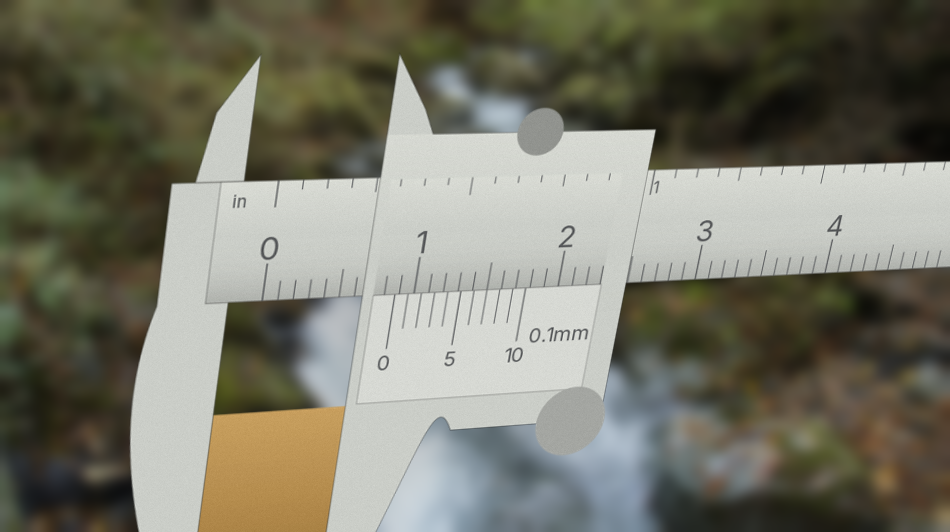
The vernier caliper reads 8.7 mm
